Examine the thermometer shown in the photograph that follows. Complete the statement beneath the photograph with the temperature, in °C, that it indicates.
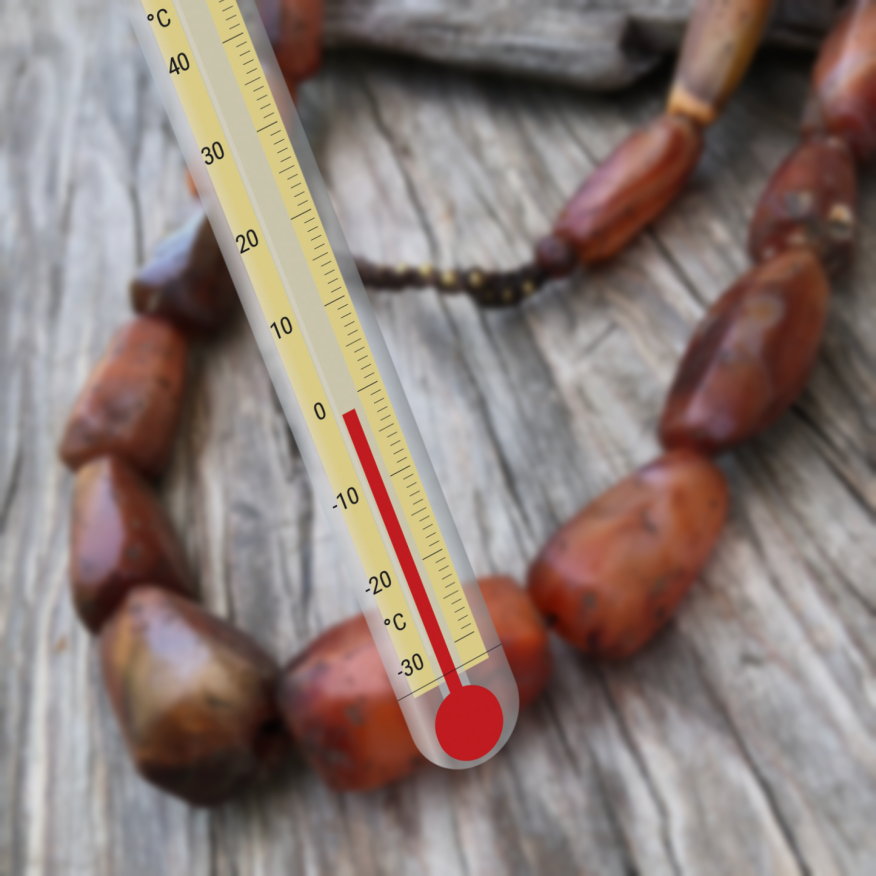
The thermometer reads -1.5 °C
